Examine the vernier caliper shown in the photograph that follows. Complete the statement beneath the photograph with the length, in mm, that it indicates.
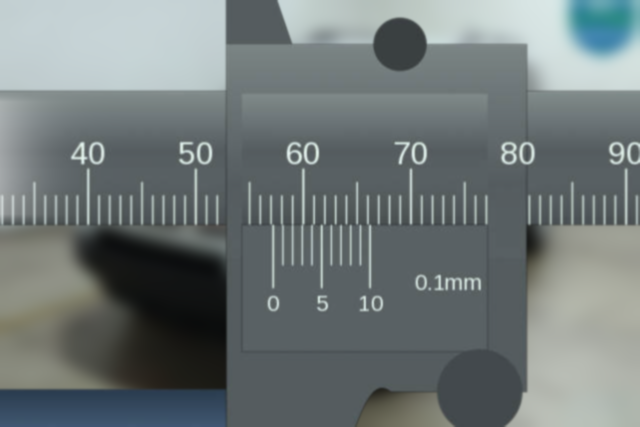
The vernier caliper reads 57.2 mm
